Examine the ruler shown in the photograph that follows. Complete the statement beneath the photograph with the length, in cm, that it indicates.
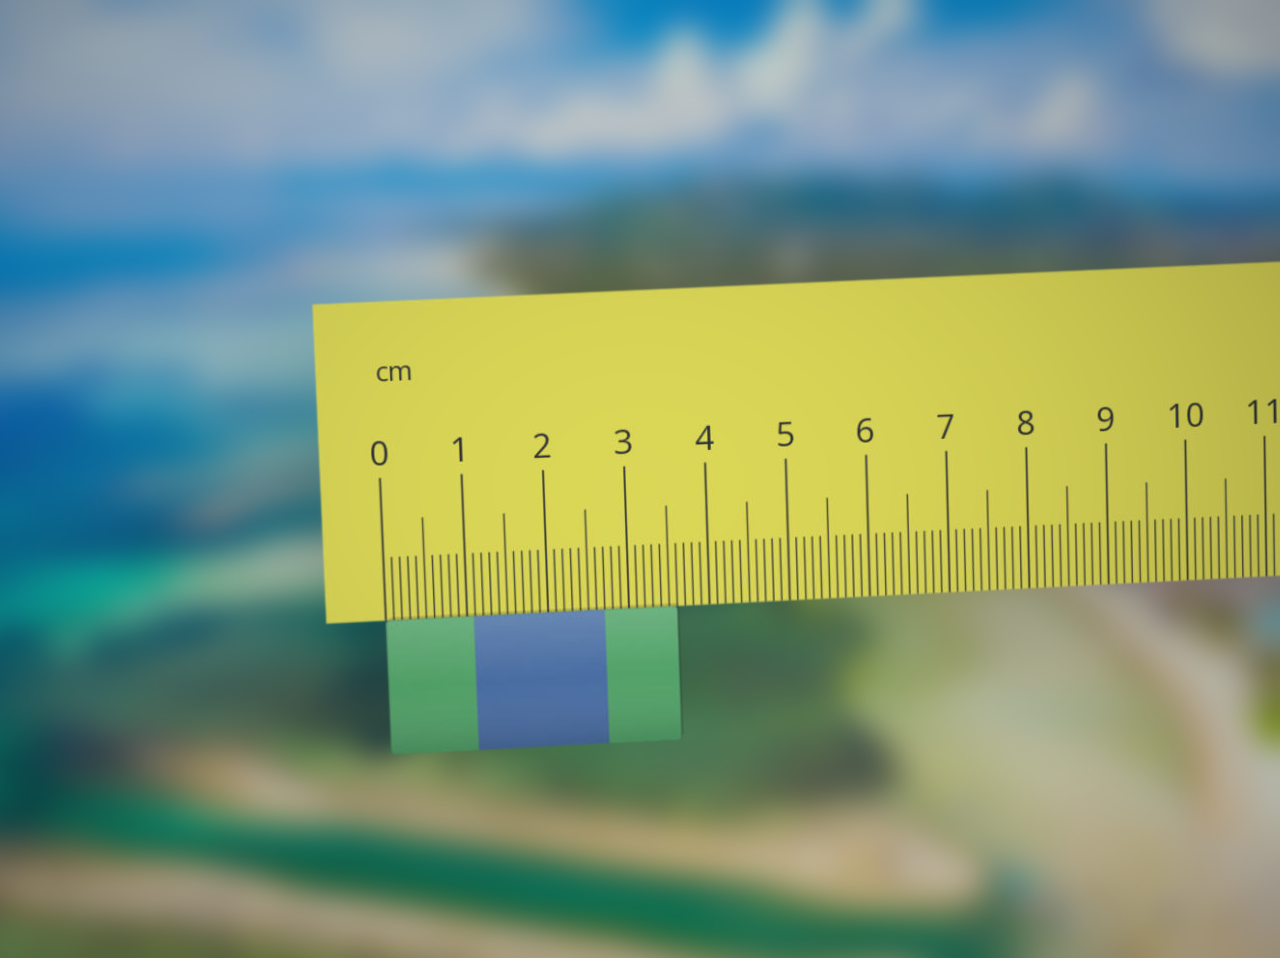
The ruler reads 3.6 cm
